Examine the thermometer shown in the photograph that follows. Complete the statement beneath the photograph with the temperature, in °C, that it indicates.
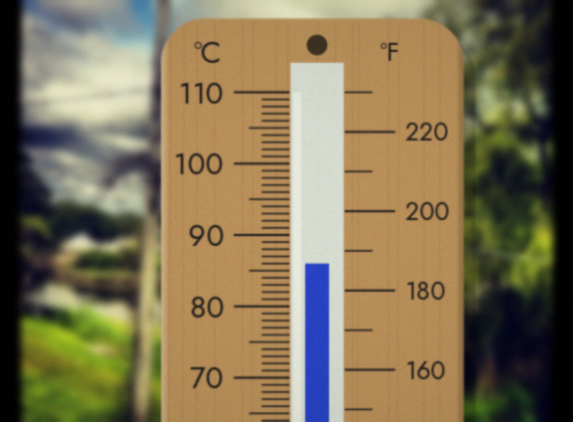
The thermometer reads 86 °C
